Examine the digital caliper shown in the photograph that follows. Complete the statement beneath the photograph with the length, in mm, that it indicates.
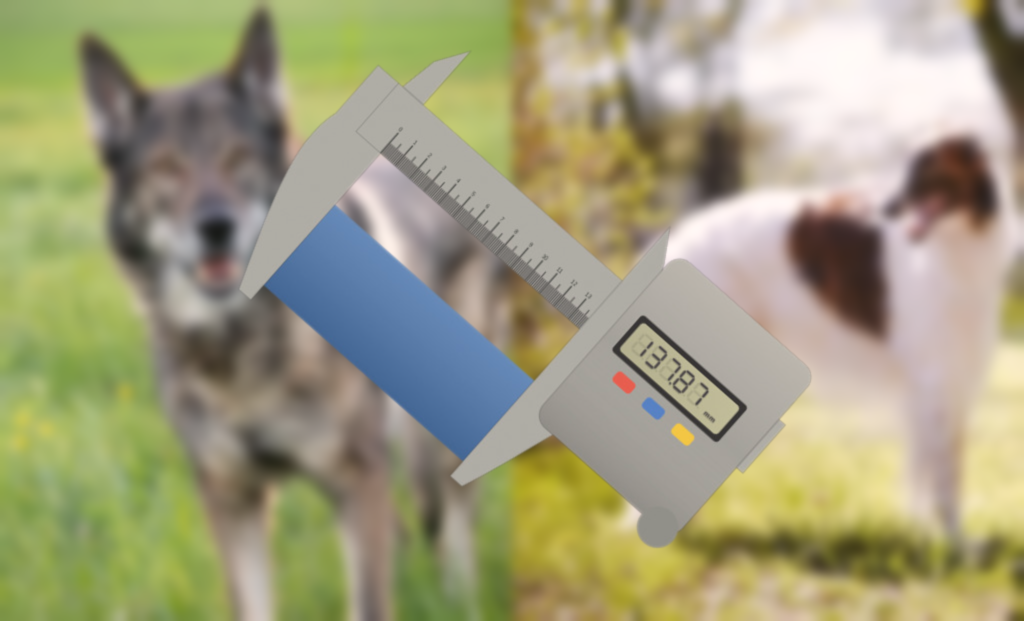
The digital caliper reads 137.87 mm
